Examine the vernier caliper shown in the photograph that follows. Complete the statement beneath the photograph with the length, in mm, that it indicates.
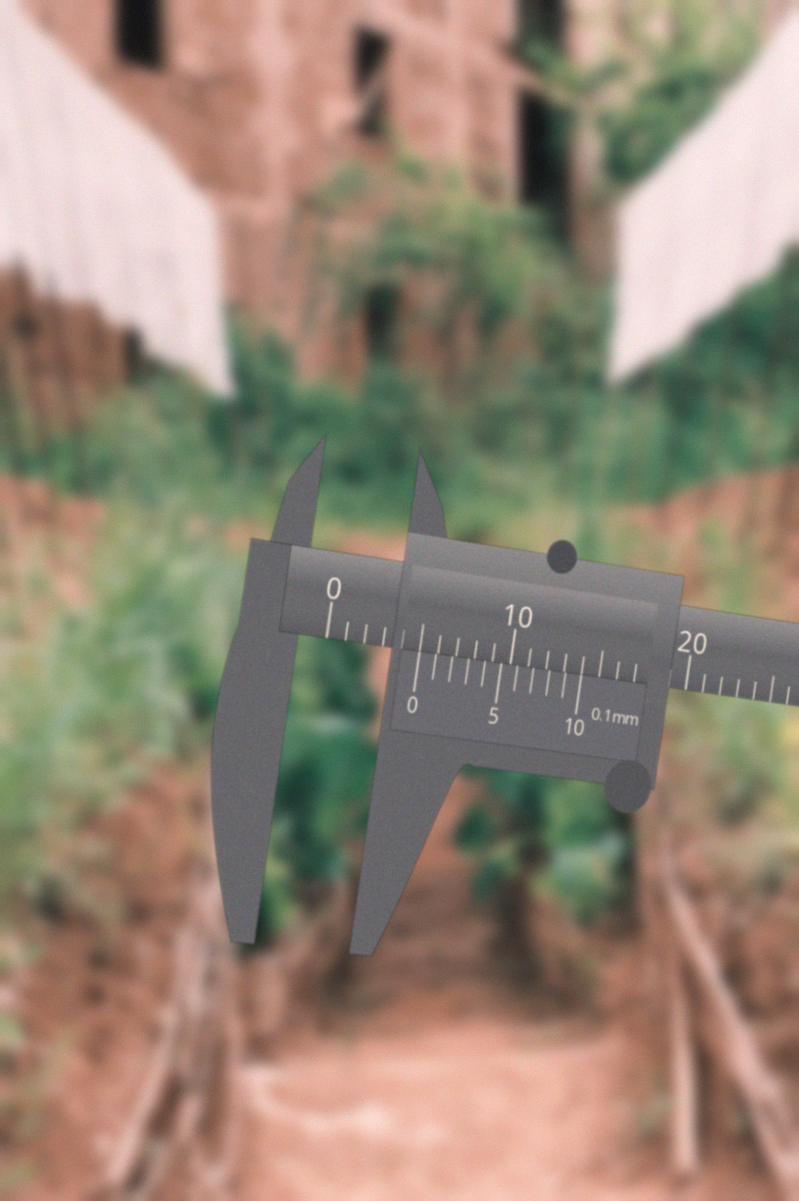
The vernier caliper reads 5.0 mm
